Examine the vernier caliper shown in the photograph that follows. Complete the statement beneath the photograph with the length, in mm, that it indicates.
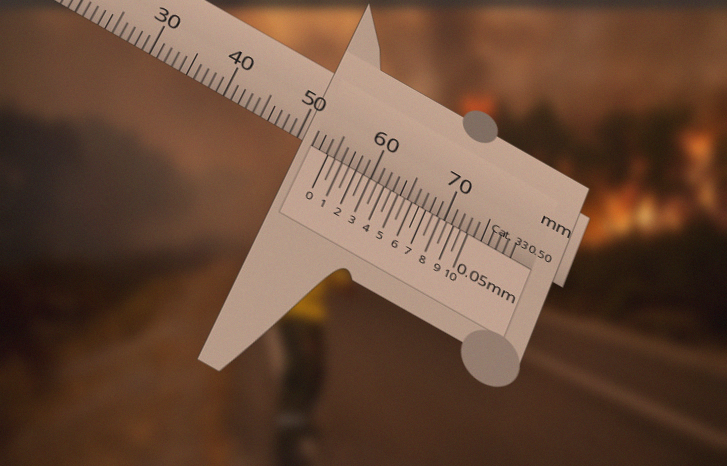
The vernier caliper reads 54.2 mm
